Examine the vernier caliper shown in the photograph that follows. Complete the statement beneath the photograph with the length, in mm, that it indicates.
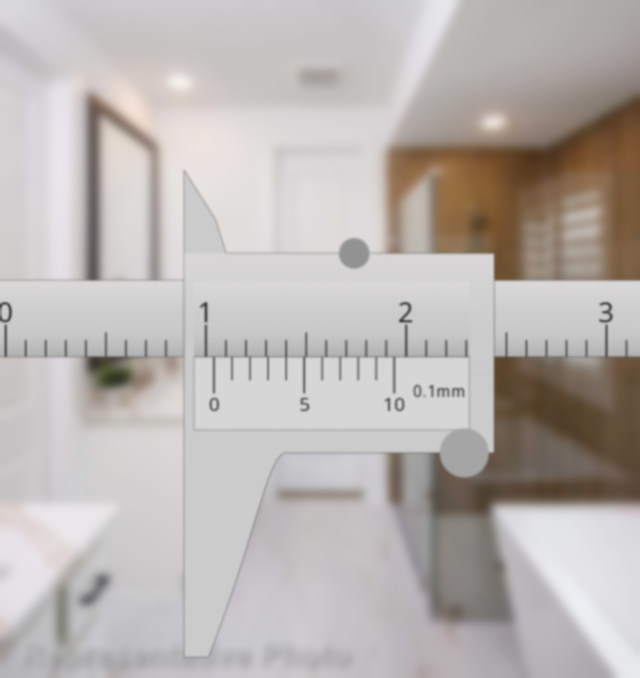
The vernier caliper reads 10.4 mm
